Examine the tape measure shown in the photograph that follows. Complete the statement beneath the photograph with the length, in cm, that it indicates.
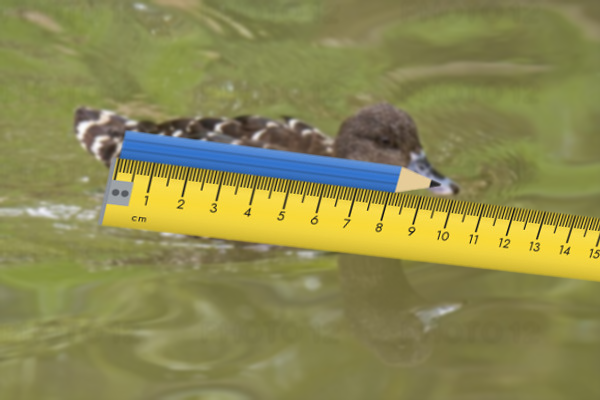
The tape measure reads 9.5 cm
